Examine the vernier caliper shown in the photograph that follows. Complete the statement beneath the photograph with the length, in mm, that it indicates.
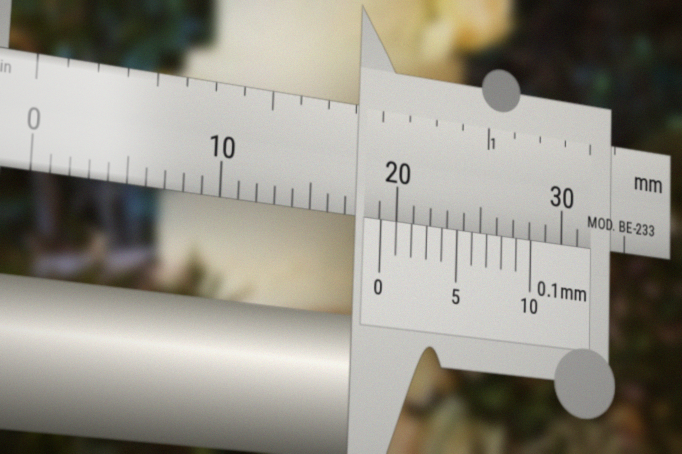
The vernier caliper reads 19.1 mm
